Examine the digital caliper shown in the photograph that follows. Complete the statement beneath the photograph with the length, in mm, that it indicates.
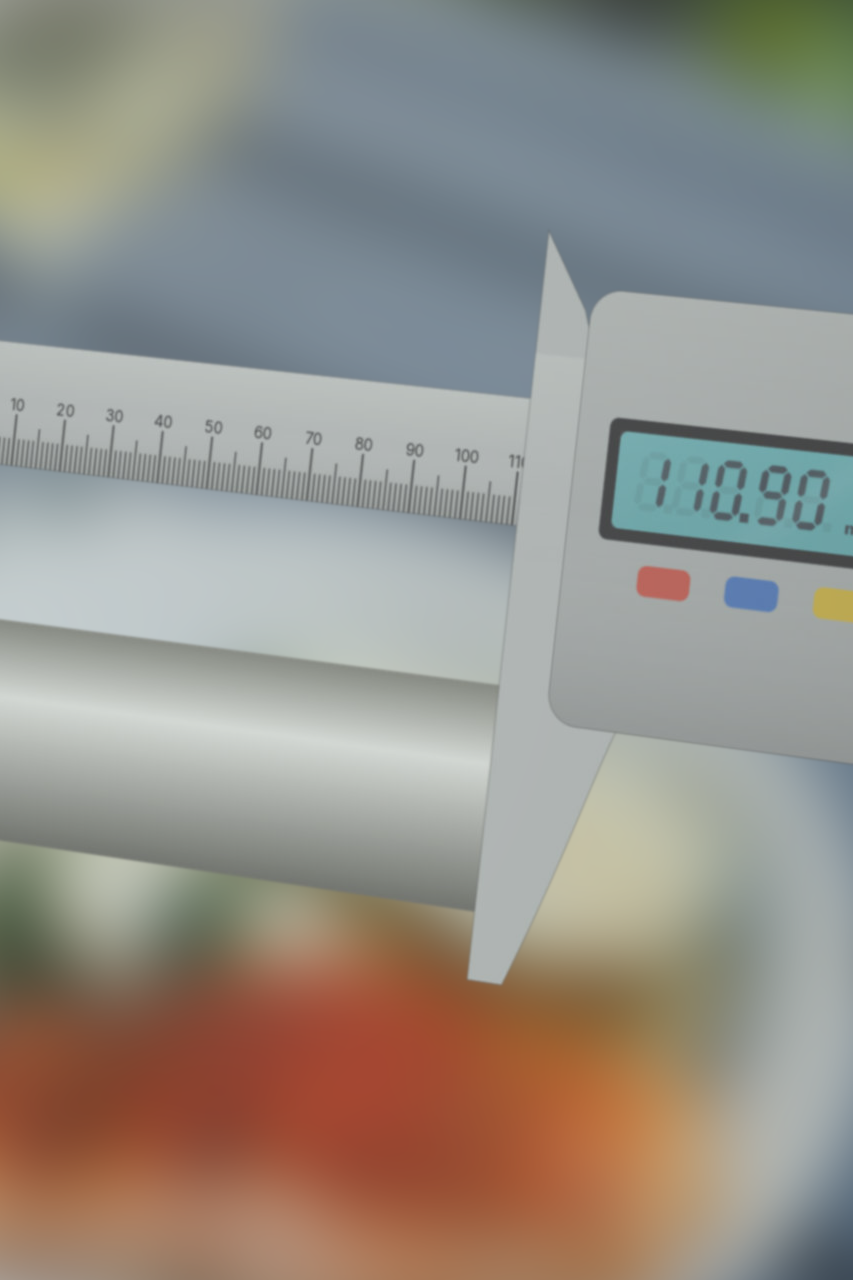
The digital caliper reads 110.90 mm
